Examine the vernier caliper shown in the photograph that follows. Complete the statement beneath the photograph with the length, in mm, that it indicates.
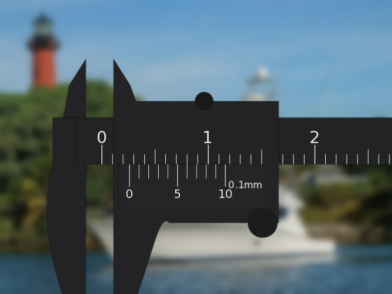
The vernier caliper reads 2.6 mm
